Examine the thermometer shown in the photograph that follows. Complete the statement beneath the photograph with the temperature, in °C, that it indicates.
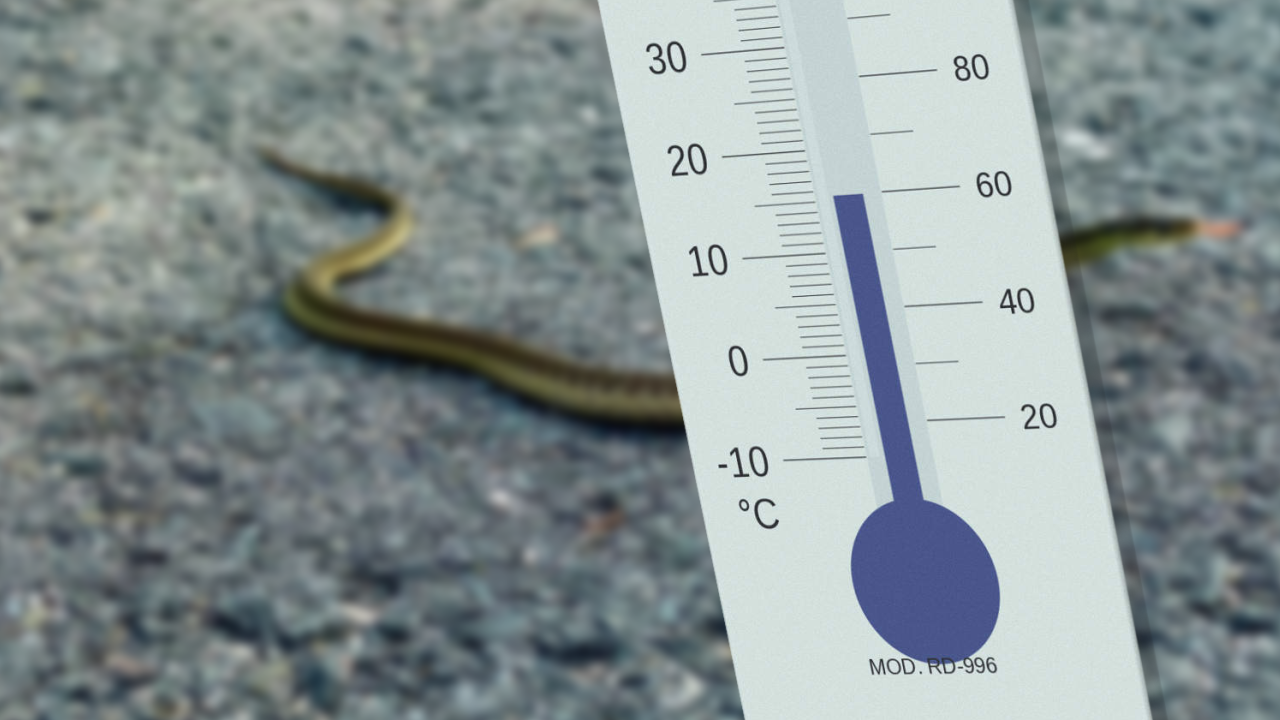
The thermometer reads 15.5 °C
